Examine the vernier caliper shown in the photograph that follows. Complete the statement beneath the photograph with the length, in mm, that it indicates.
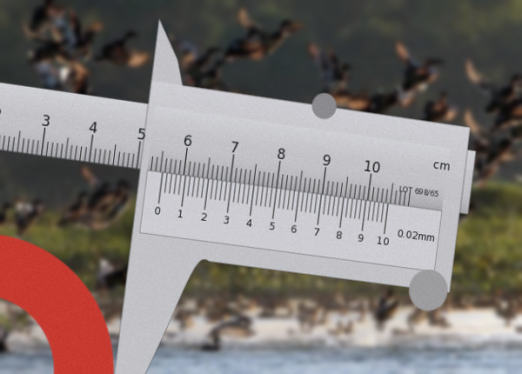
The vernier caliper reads 55.5 mm
